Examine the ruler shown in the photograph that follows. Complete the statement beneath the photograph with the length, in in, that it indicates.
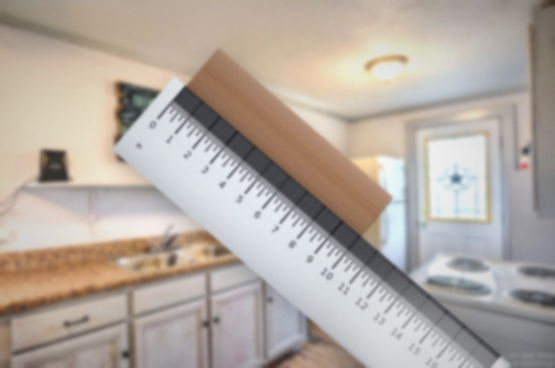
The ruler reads 10 in
